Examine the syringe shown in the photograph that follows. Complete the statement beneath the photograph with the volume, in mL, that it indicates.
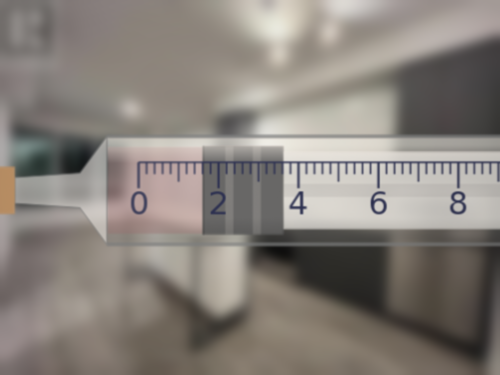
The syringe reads 1.6 mL
